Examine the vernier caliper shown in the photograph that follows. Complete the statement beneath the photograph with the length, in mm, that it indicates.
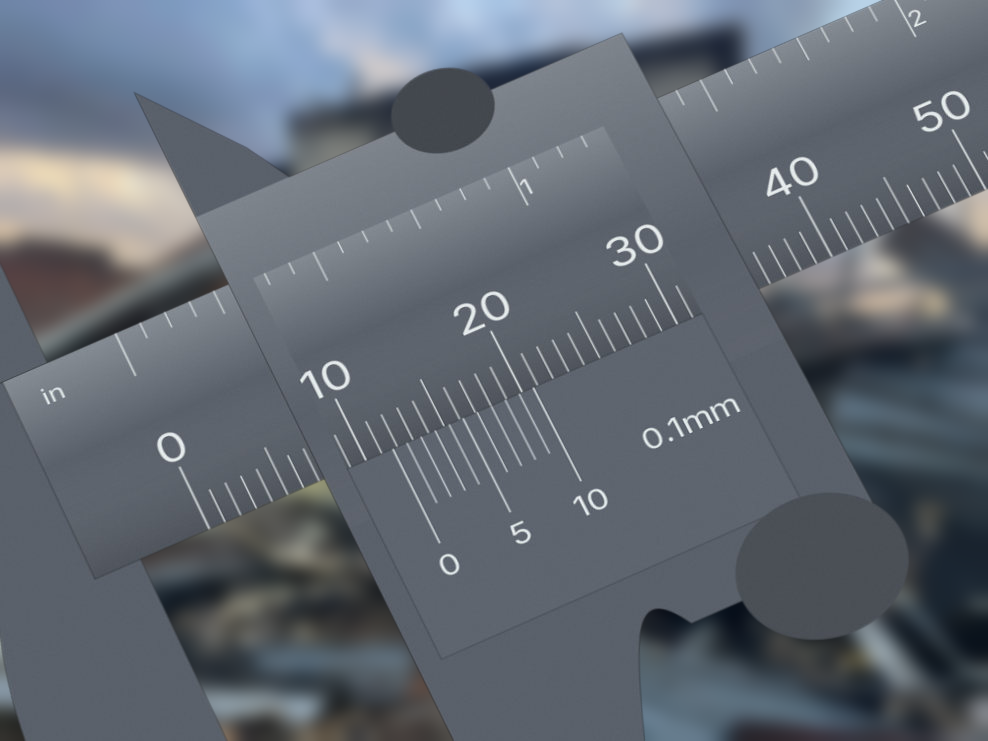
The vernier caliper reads 11.7 mm
